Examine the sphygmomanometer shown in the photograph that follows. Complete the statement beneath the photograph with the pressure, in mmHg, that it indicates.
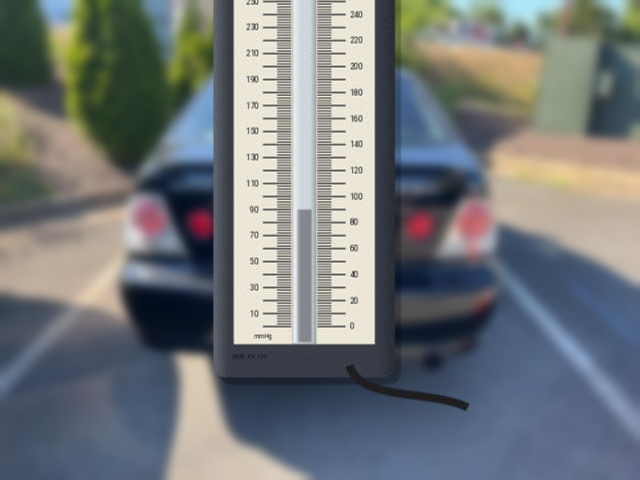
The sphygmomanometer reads 90 mmHg
